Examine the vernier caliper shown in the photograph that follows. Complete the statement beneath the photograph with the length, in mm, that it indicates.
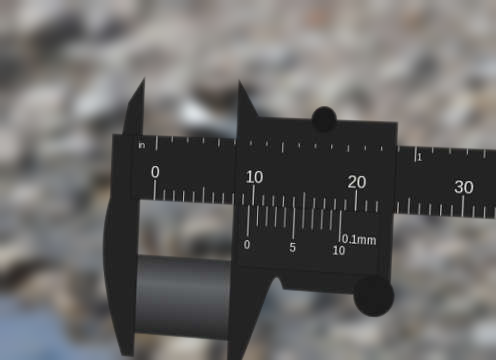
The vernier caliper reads 9.6 mm
